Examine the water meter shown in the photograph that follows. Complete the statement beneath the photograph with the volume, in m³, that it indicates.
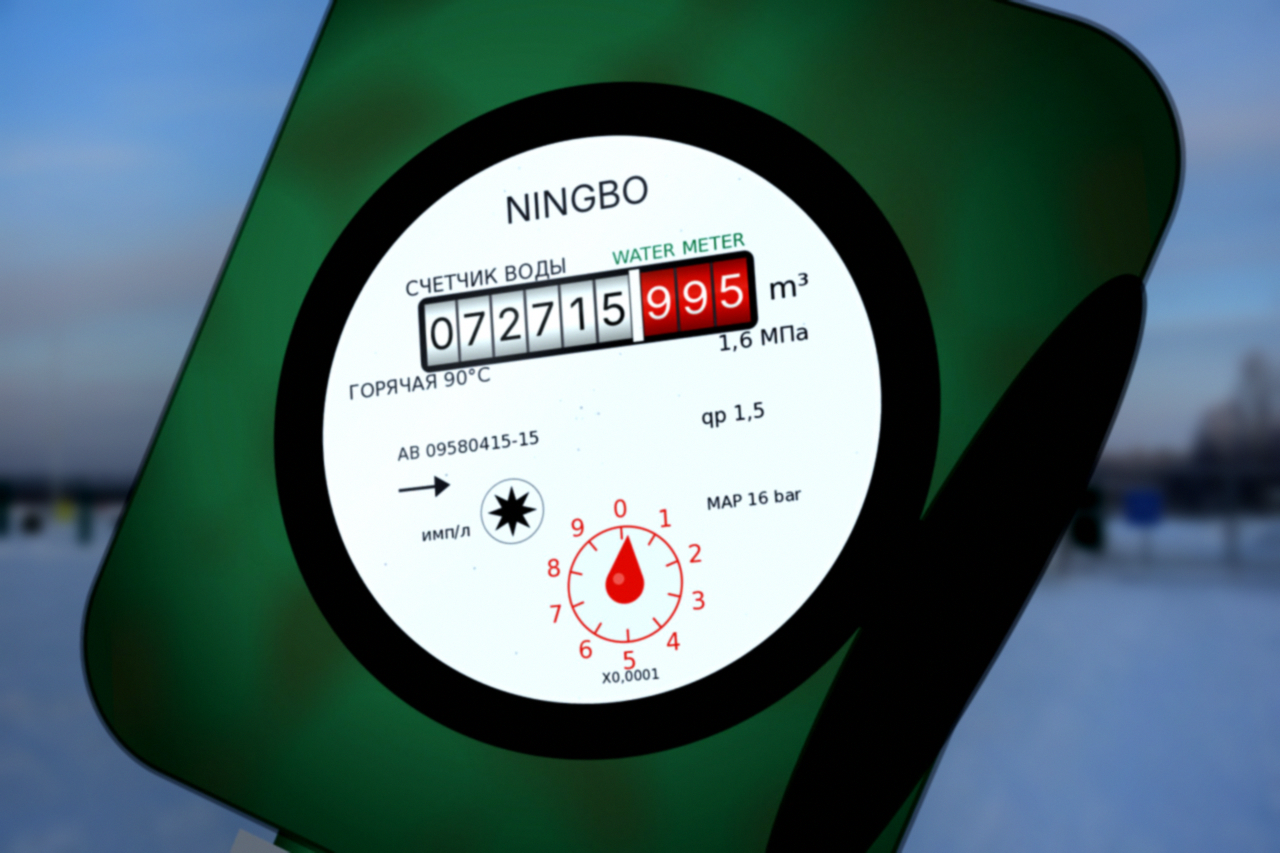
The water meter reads 72715.9950 m³
